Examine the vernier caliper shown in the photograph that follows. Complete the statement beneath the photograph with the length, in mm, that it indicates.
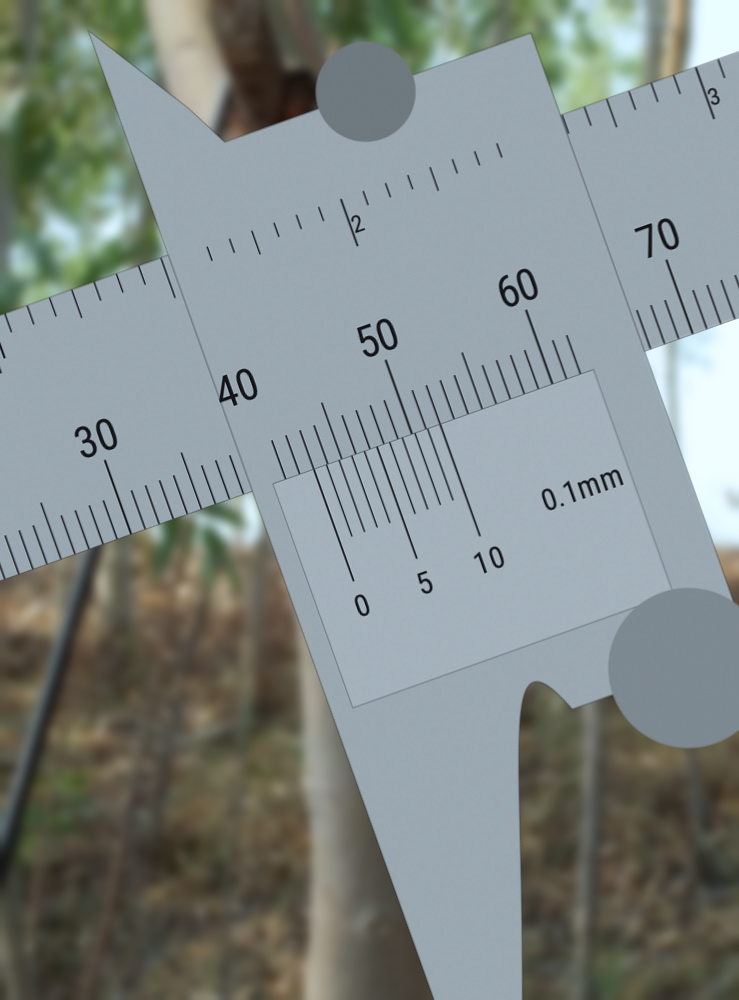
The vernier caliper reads 43.0 mm
